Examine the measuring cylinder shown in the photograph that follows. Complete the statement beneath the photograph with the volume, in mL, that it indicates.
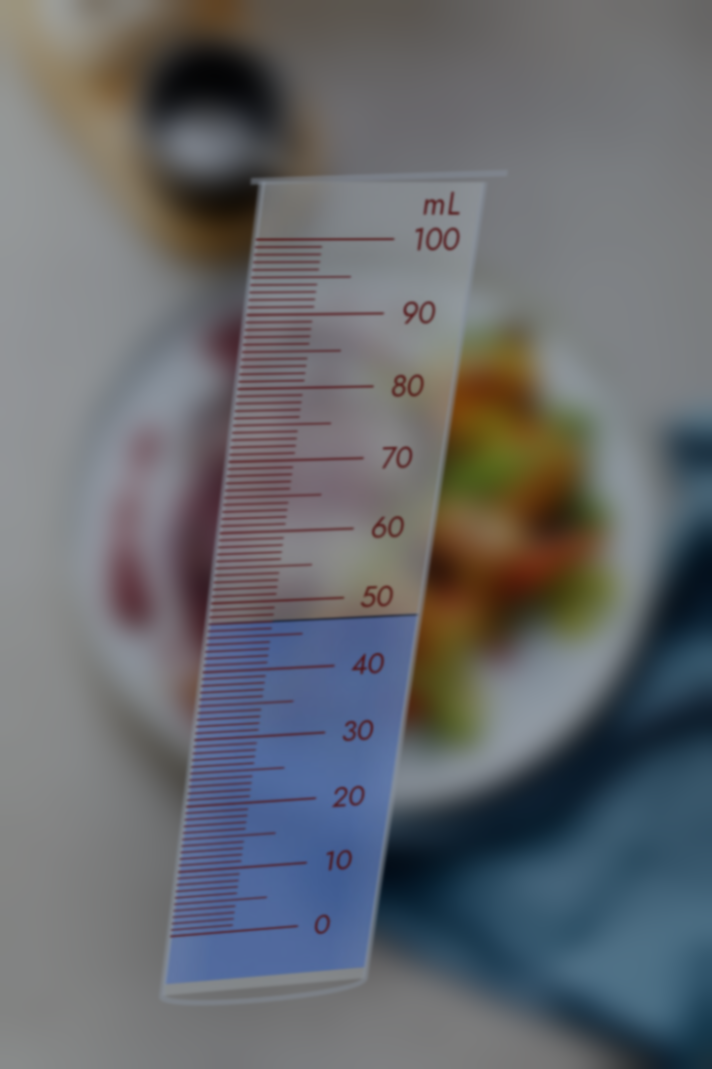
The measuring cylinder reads 47 mL
